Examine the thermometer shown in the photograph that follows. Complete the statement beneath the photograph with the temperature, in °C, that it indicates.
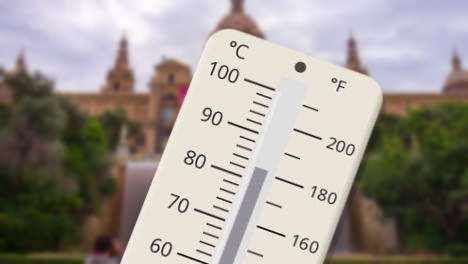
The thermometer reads 83 °C
